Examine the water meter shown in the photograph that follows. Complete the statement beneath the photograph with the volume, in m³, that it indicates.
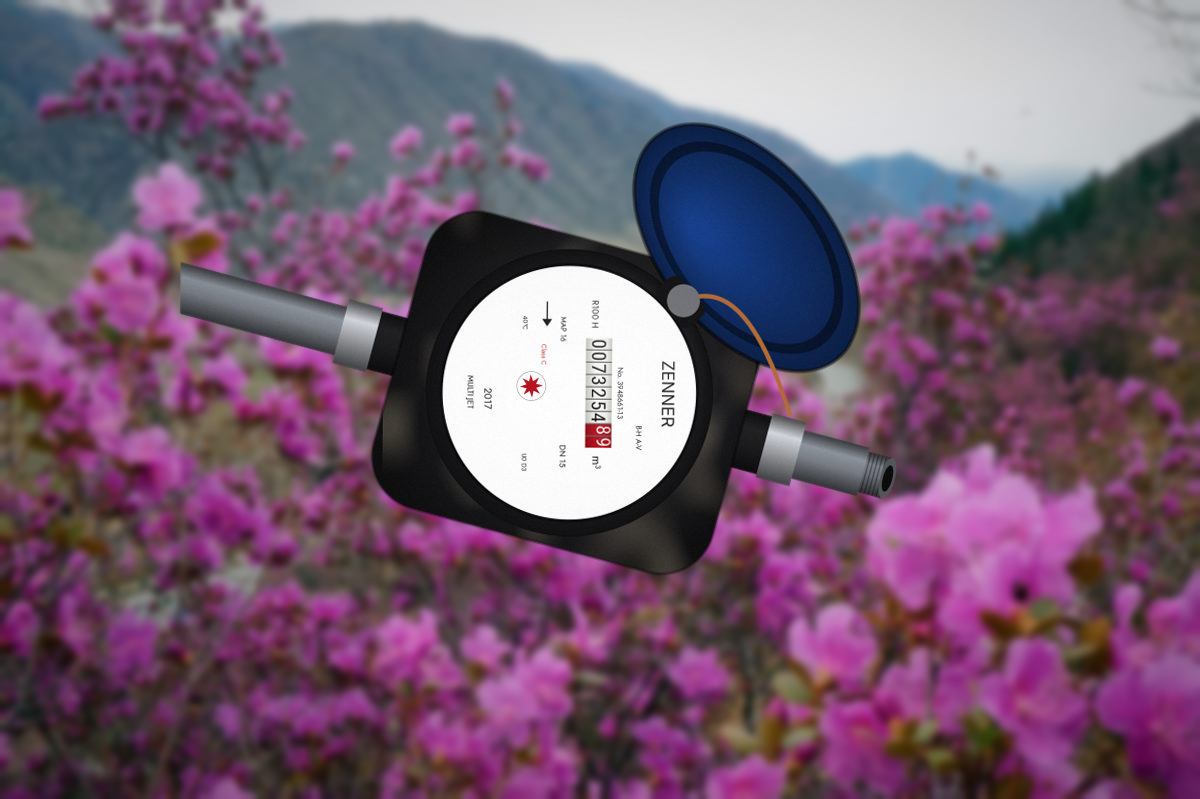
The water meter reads 73254.89 m³
